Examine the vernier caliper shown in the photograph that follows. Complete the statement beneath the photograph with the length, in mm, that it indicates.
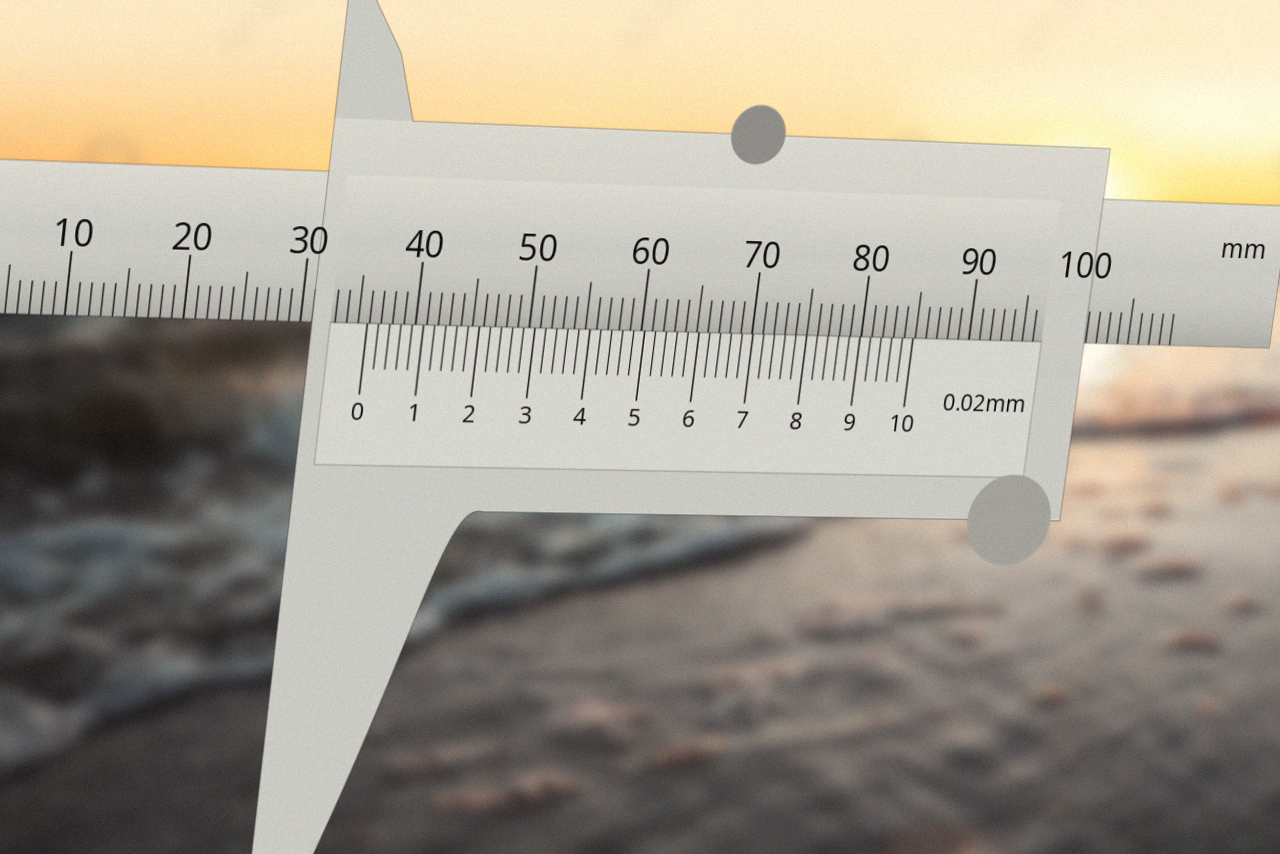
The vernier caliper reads 35.8 mm
